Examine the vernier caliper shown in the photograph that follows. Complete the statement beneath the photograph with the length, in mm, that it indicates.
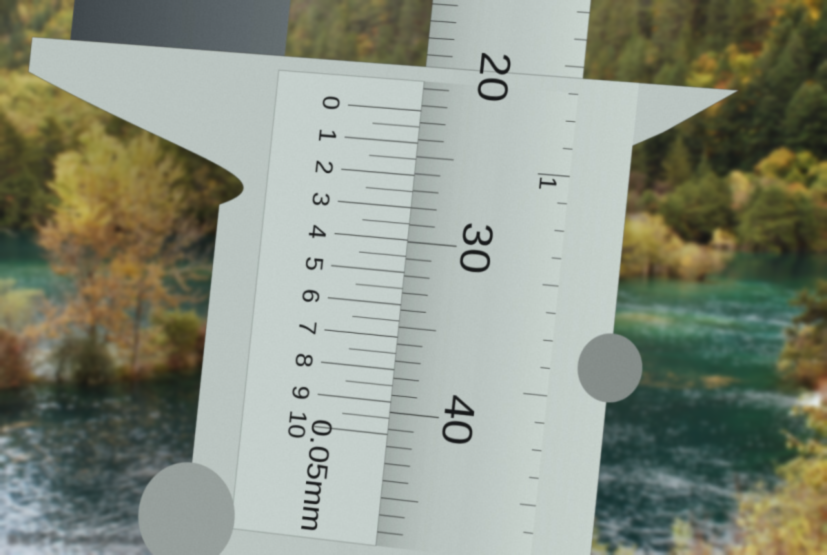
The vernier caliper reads 22.3 mm
